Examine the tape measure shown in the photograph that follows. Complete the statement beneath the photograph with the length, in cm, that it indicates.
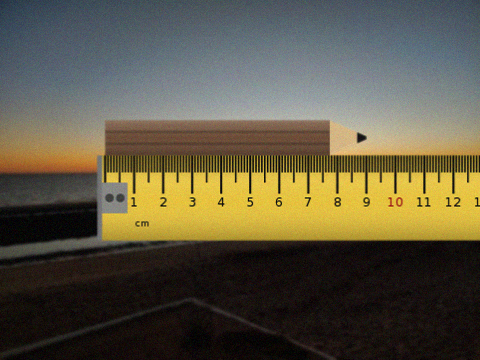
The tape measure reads 9 cm
